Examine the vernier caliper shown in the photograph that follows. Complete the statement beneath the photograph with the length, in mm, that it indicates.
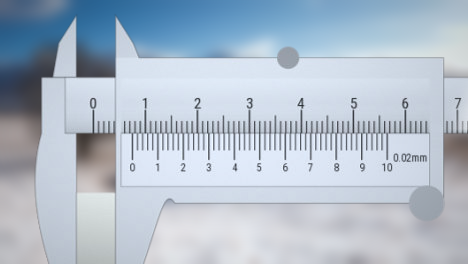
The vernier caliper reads 7.5 mm
